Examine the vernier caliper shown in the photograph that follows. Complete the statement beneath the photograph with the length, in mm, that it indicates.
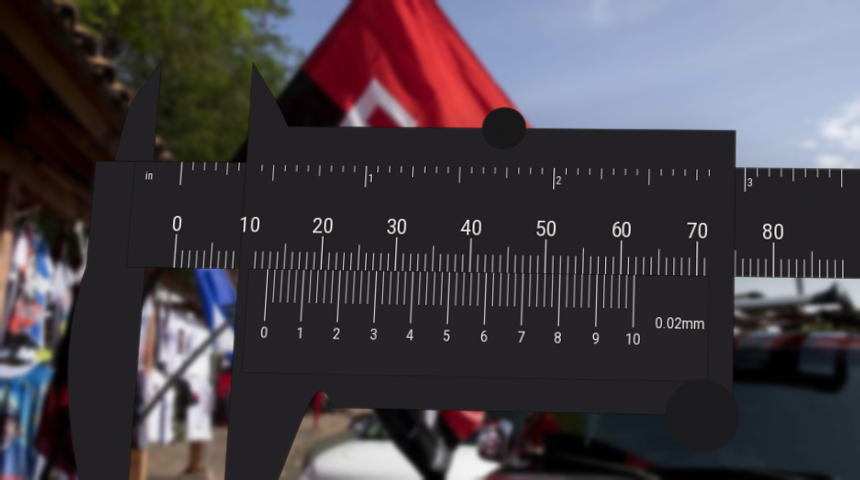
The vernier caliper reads 12.8 mm
